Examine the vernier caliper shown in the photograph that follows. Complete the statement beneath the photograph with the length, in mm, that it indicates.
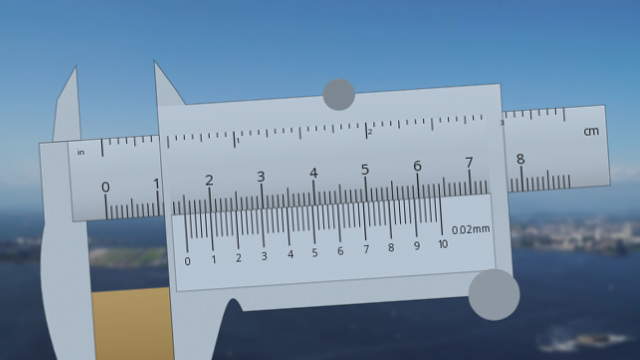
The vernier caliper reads 15.0 mm
